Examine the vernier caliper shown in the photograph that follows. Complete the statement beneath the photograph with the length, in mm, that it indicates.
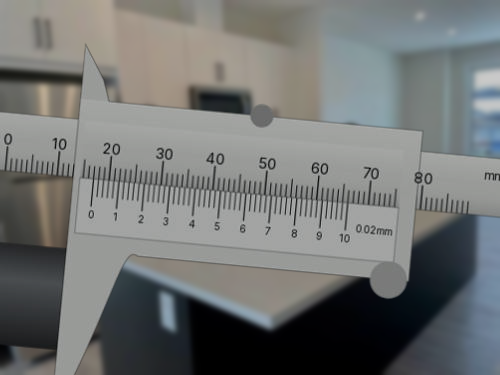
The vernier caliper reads 17.0 mm
